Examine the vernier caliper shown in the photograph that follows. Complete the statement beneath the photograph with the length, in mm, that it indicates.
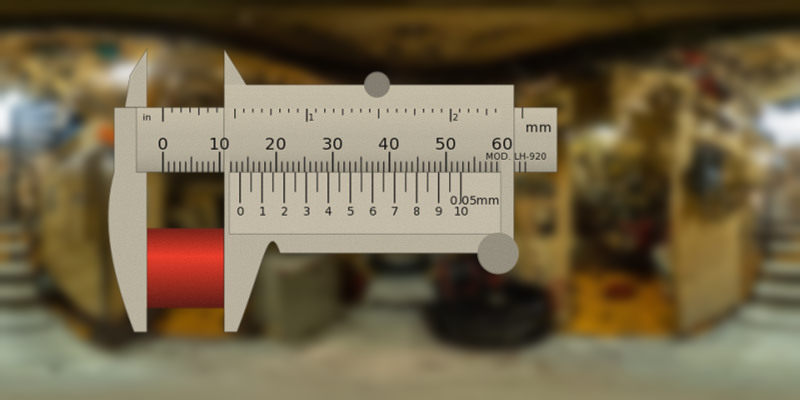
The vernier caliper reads 13.6 mm
